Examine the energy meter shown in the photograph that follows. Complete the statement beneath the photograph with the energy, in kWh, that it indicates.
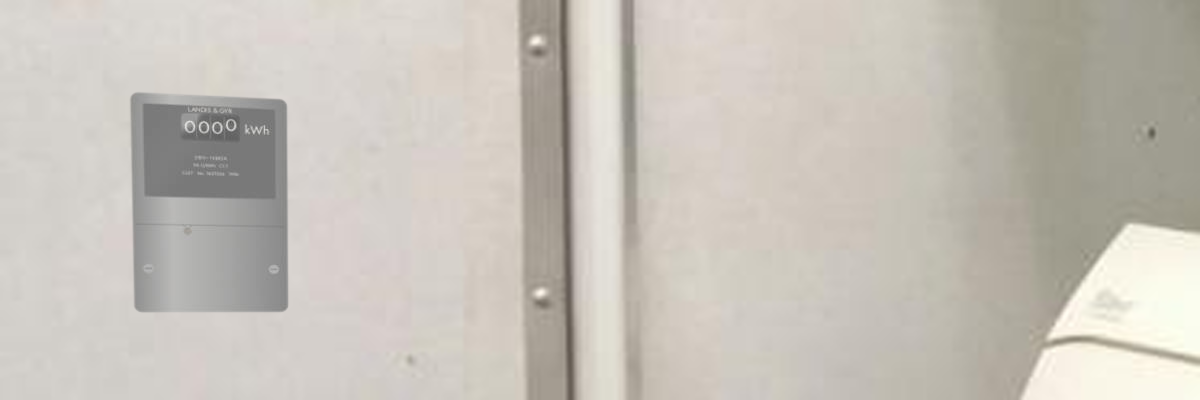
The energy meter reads 0 kWh
